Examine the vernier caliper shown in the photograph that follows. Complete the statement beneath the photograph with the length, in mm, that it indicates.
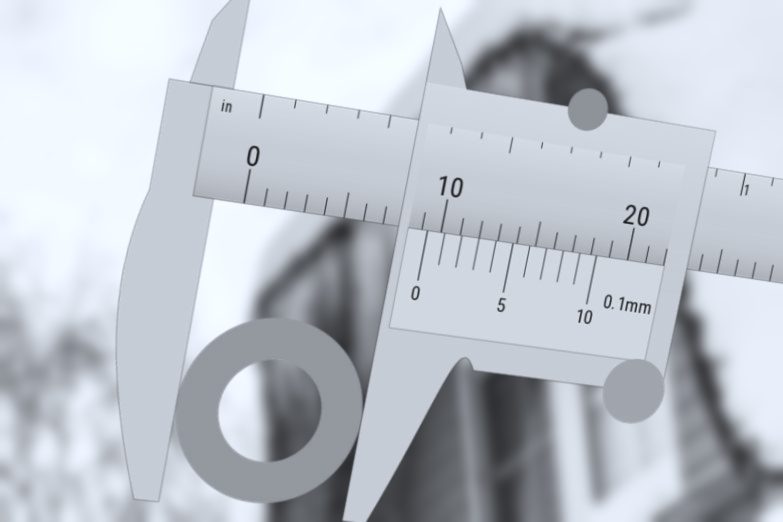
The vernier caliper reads 9.3 mm
